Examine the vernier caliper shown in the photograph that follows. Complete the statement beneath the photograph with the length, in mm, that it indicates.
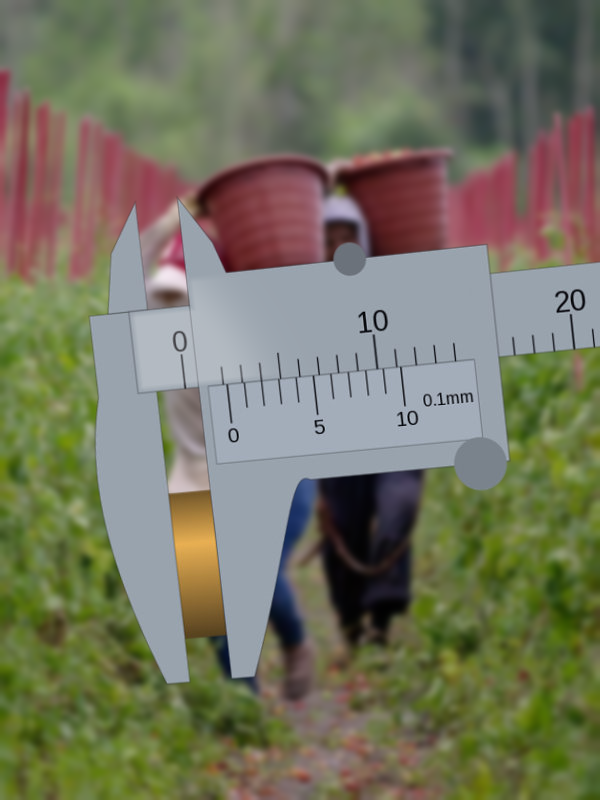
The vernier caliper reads 2.2 mm
